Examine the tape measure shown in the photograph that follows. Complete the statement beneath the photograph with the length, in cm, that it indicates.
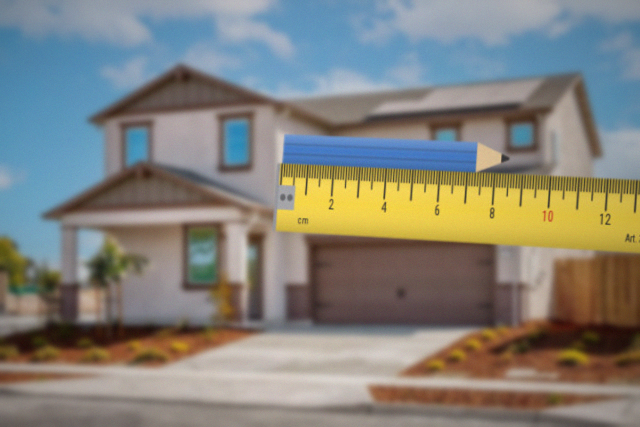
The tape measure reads 8.5 cm
